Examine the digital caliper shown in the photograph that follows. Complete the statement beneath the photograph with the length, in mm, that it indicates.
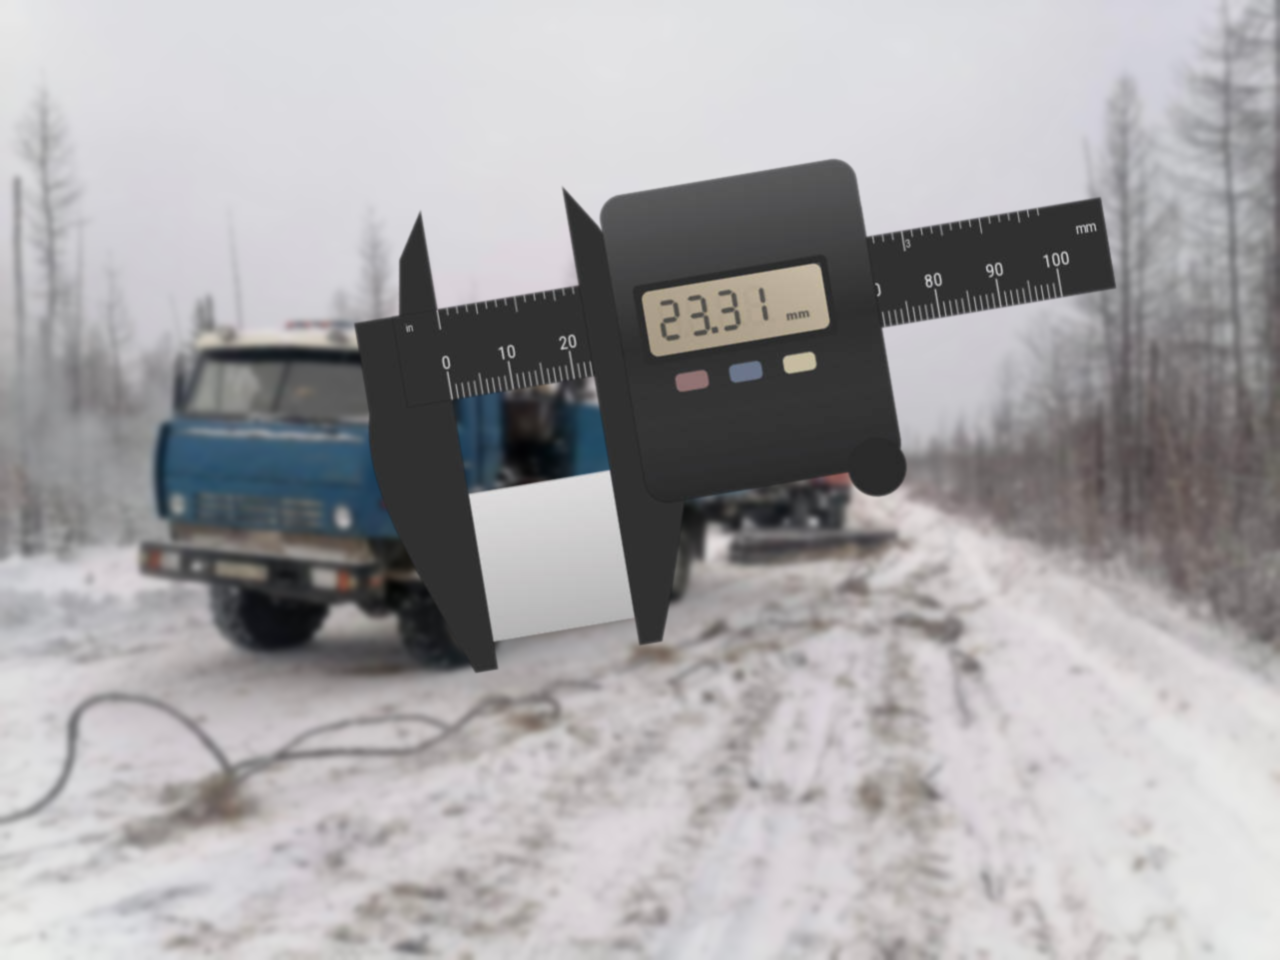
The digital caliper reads 23.31 mm
